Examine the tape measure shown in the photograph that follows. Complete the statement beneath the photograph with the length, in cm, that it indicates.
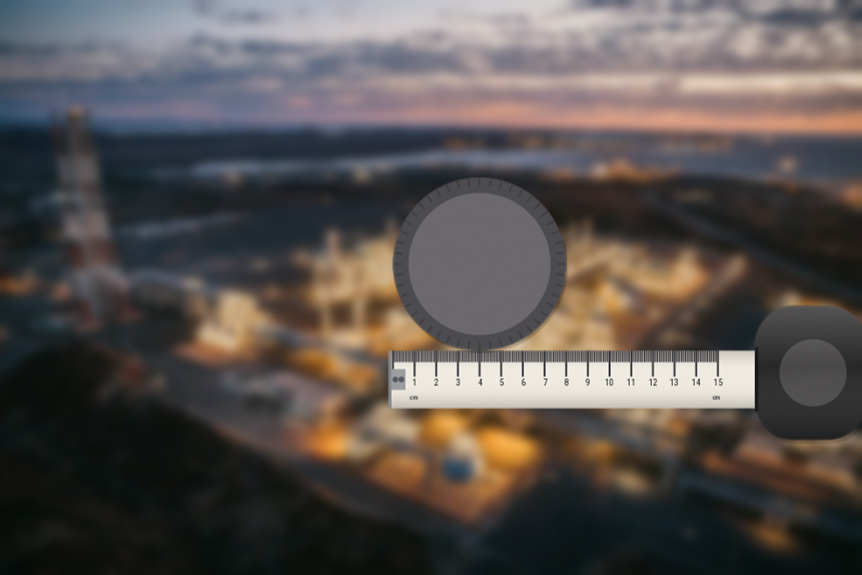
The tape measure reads 8 cm
